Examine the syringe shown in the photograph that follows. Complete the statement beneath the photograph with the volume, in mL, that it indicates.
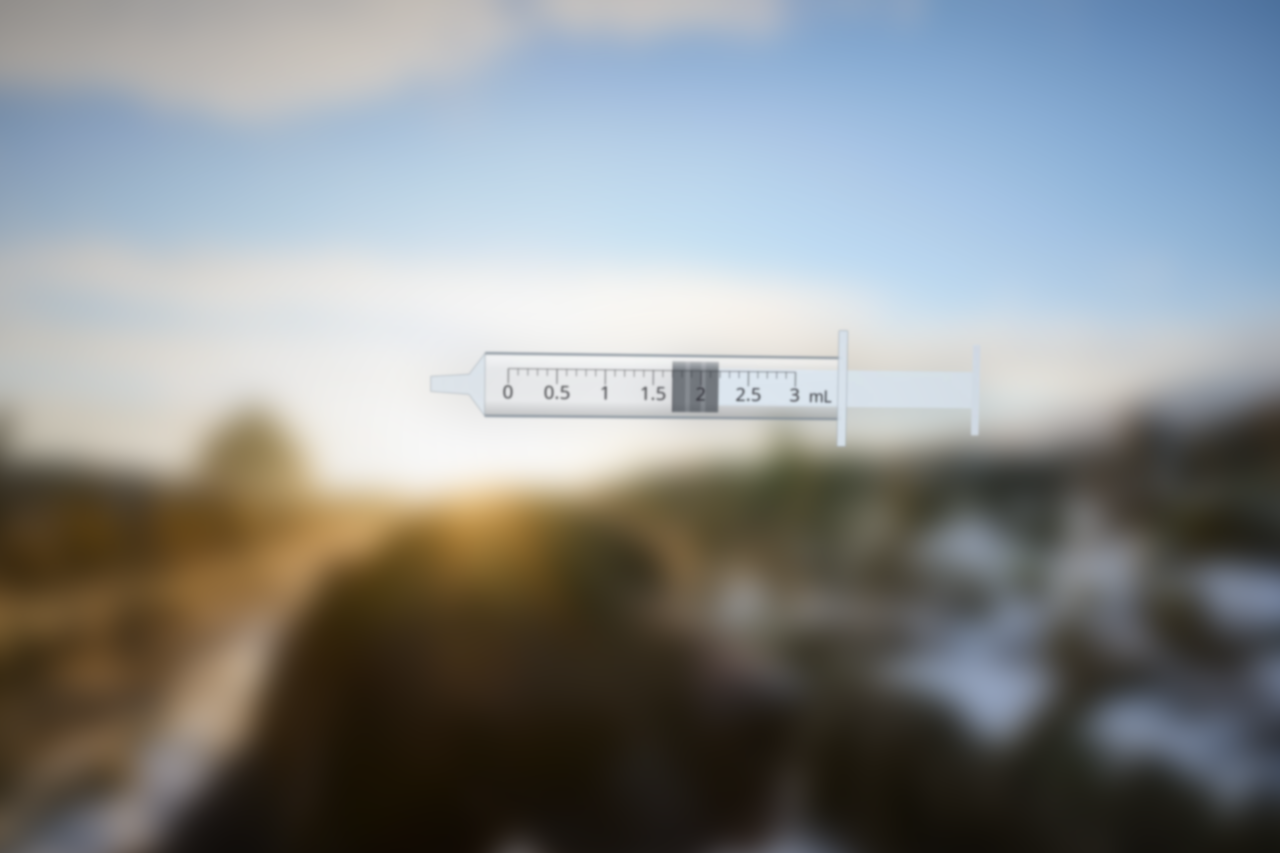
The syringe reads 1.7 mL
